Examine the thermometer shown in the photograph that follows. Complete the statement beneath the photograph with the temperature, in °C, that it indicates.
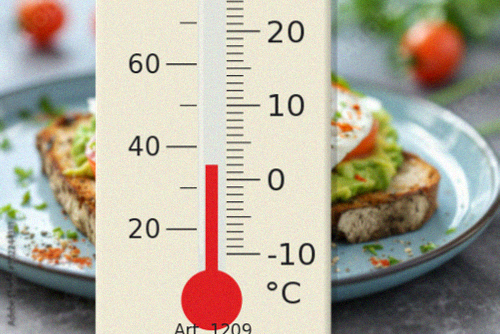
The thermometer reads 2 °C
